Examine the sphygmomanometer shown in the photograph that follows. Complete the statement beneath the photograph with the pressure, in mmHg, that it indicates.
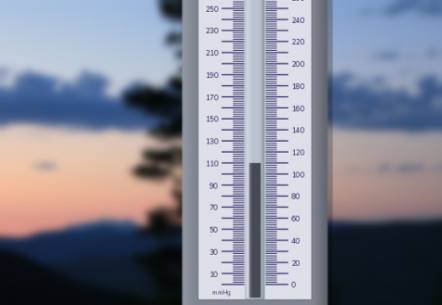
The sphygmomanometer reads 110 mmHg
